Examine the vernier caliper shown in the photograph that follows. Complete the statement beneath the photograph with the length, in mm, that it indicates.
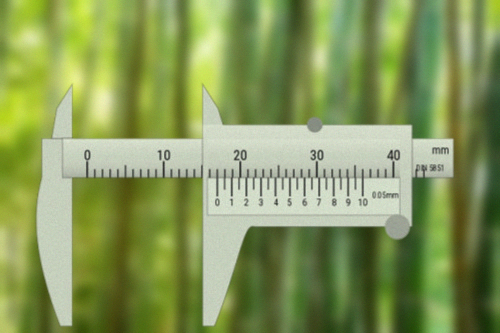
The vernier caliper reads 17.0 mm
